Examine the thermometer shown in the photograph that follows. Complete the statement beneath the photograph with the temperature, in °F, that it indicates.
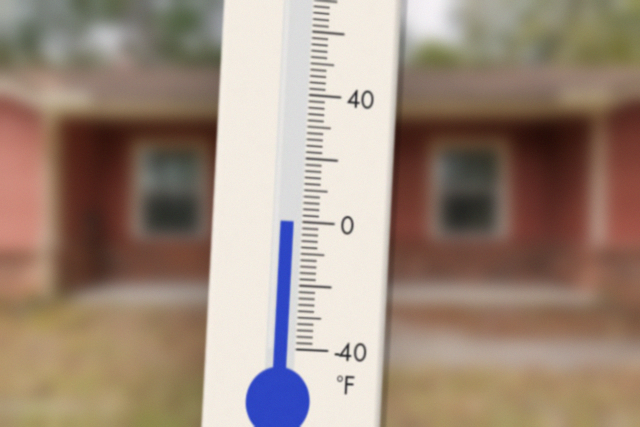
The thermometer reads 0 °F
